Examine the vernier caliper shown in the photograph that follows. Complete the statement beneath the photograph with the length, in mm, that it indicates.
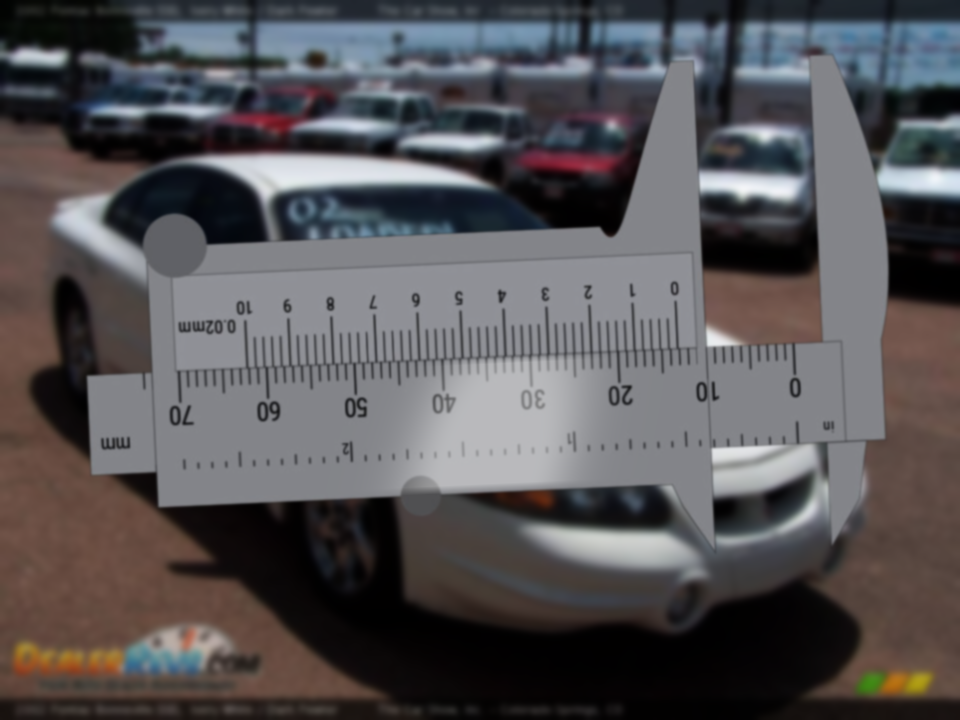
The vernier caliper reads 13.2 mm
